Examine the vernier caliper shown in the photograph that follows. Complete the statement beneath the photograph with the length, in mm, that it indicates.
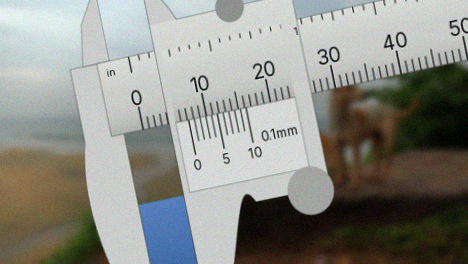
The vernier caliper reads 7.2 mm
